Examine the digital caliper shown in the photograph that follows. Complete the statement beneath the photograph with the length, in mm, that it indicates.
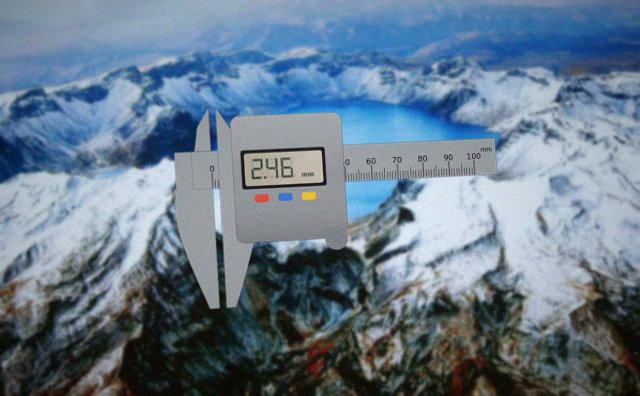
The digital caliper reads 2.46 mm
